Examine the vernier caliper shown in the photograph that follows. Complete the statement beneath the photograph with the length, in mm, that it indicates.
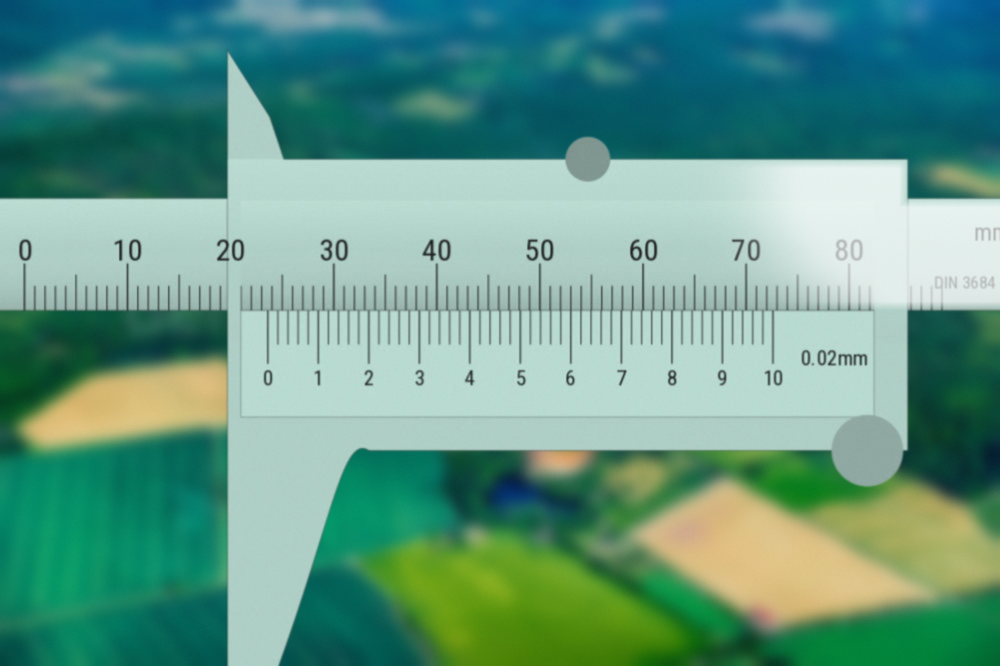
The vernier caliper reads 23.6 mm
